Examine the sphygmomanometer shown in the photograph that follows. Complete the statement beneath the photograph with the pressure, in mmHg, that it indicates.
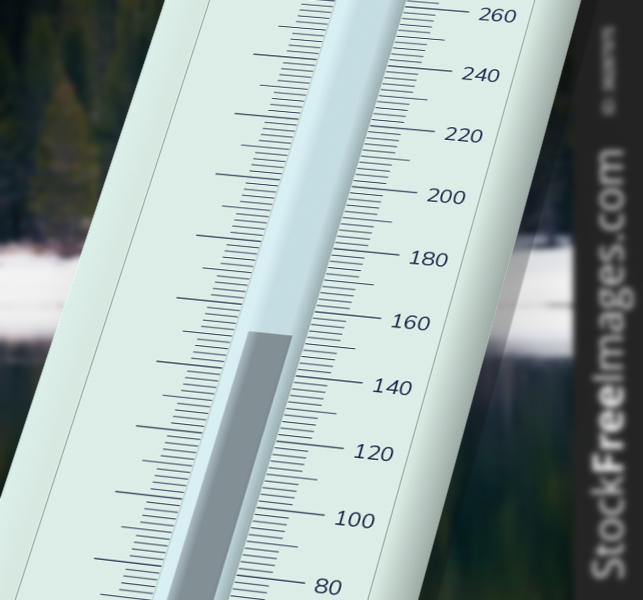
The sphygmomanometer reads 152 mmHg
